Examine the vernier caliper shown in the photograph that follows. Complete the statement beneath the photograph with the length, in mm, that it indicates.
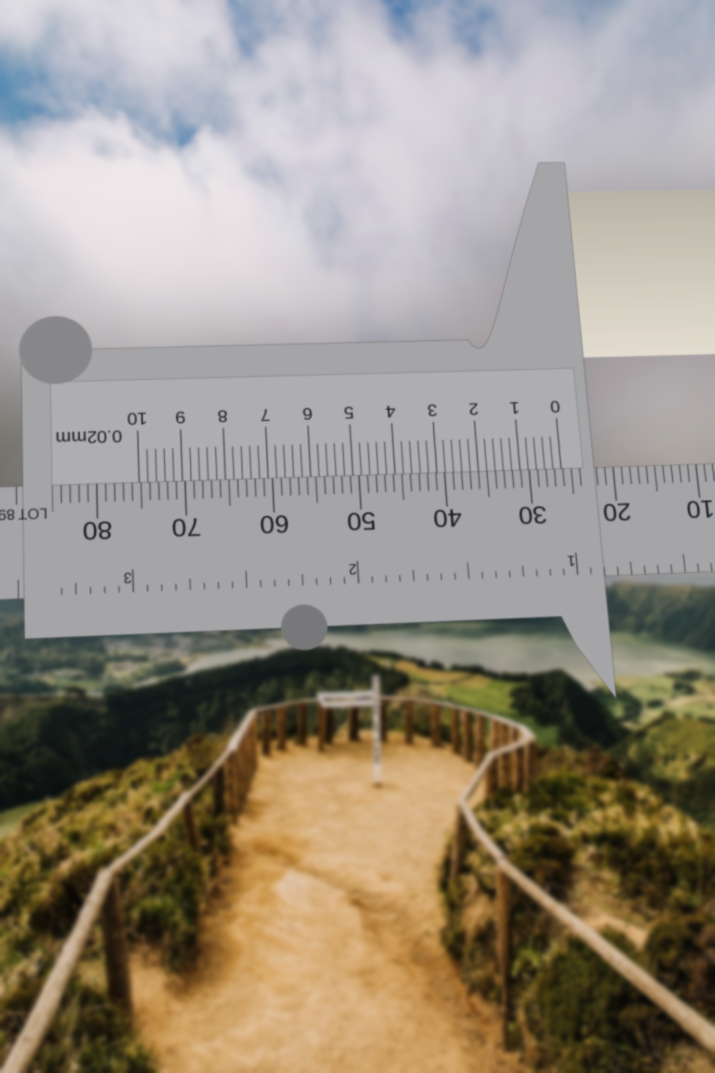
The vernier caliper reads 26.2 mm
